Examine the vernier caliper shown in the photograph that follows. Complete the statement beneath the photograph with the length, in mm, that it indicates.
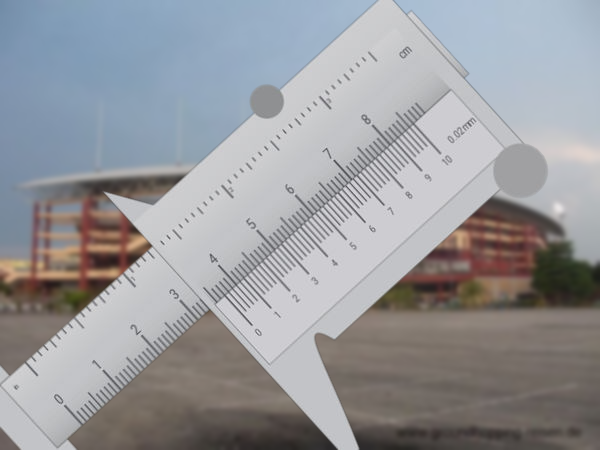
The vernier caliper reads 37.0 mm
